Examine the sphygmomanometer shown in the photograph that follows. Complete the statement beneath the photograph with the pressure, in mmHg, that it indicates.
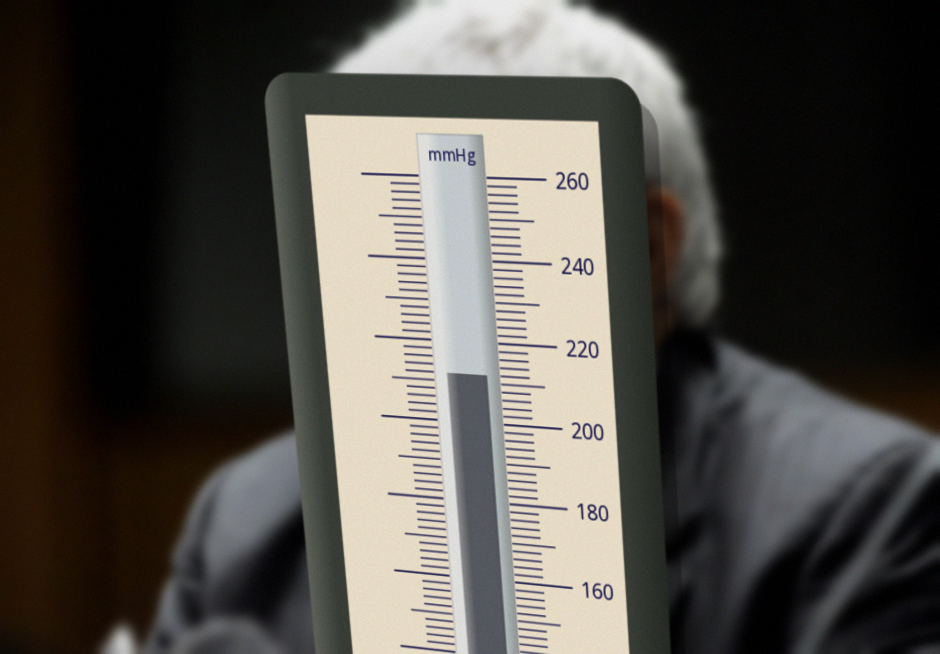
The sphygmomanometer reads 212 mmHg
